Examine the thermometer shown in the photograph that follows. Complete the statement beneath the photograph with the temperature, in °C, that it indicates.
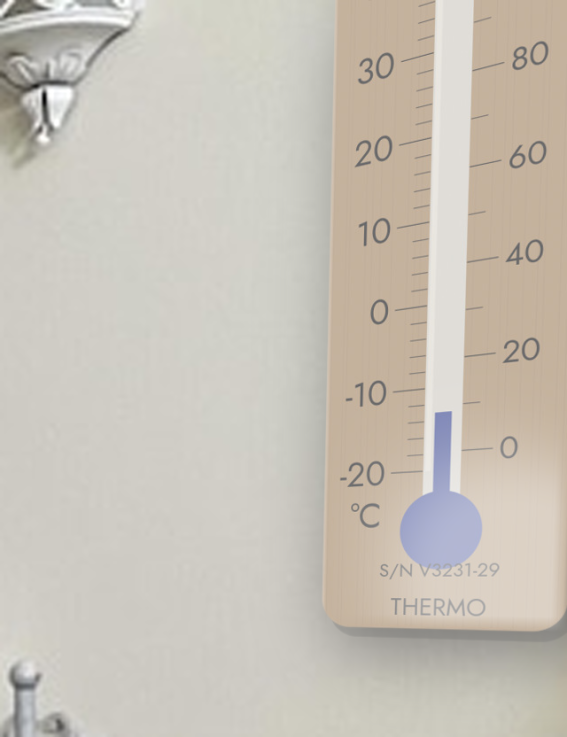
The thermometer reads -13 °C
